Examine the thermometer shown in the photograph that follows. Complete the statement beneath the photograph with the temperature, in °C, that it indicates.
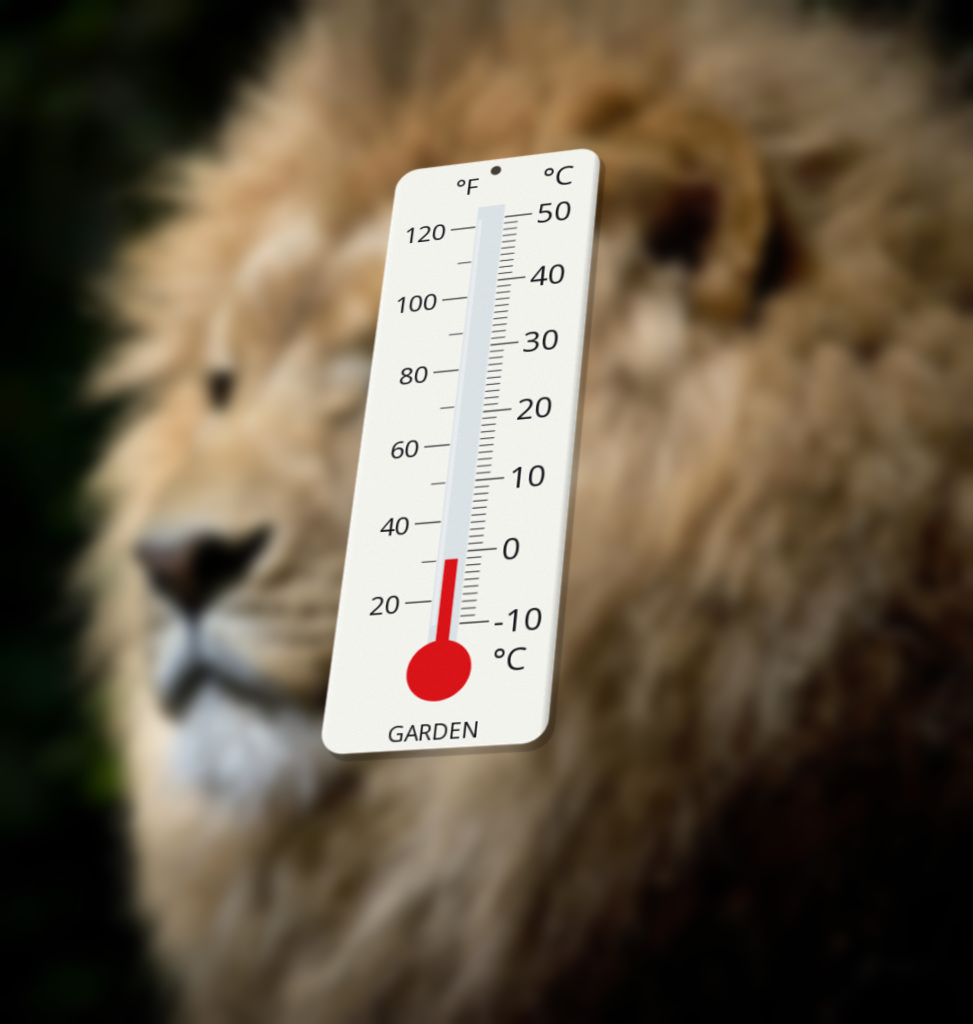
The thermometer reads -1 °C
